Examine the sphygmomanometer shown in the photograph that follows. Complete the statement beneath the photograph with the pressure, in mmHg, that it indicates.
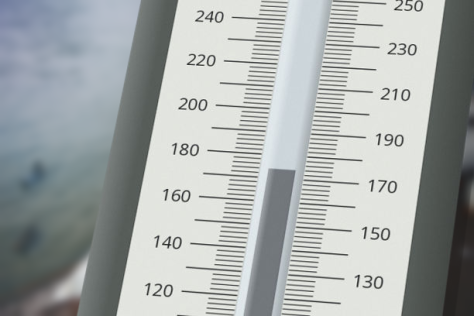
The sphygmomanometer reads 174 mmHg
